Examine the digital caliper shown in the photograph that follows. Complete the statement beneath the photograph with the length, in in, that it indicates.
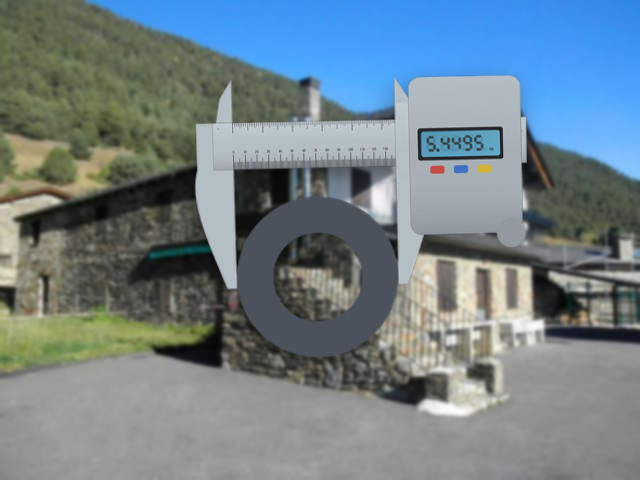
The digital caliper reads 5.4495 in
